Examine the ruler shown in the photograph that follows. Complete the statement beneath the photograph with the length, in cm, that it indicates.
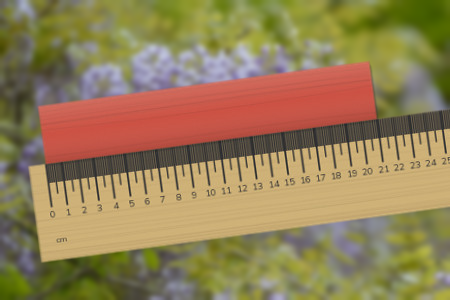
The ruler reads 21 cm
